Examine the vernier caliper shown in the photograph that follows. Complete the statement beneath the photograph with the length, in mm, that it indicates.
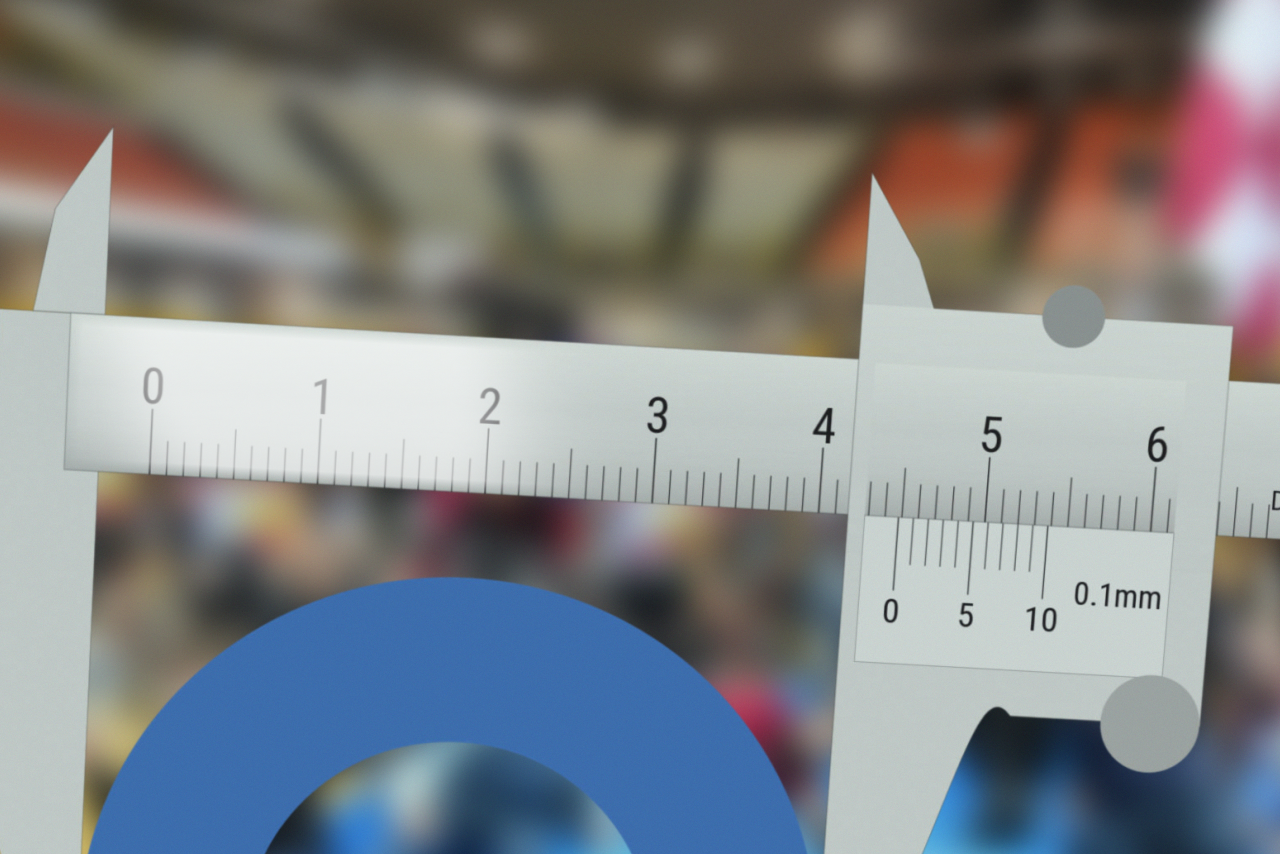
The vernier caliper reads 44.8 mm
